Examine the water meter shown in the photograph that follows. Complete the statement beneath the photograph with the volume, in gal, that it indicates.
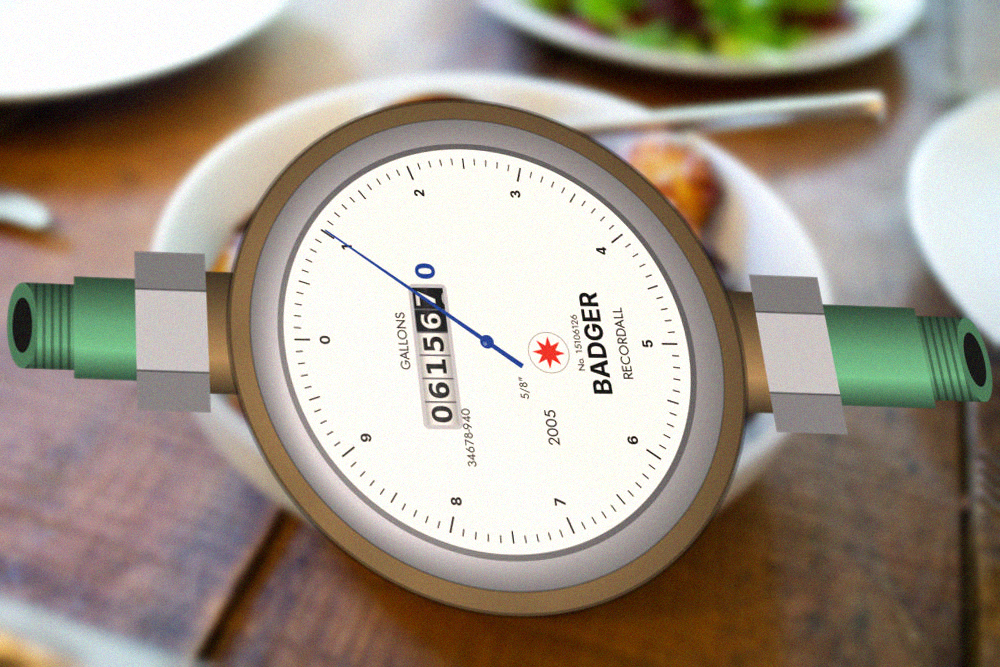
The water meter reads 615671.0 gal
